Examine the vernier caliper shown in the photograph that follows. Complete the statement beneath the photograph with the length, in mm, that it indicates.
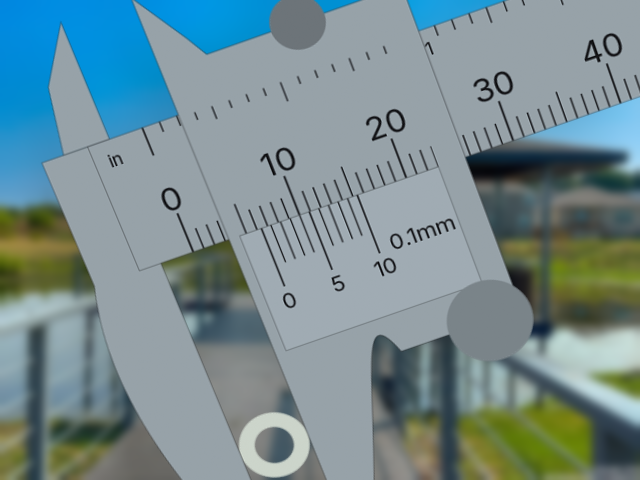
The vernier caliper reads 6.4 mm
